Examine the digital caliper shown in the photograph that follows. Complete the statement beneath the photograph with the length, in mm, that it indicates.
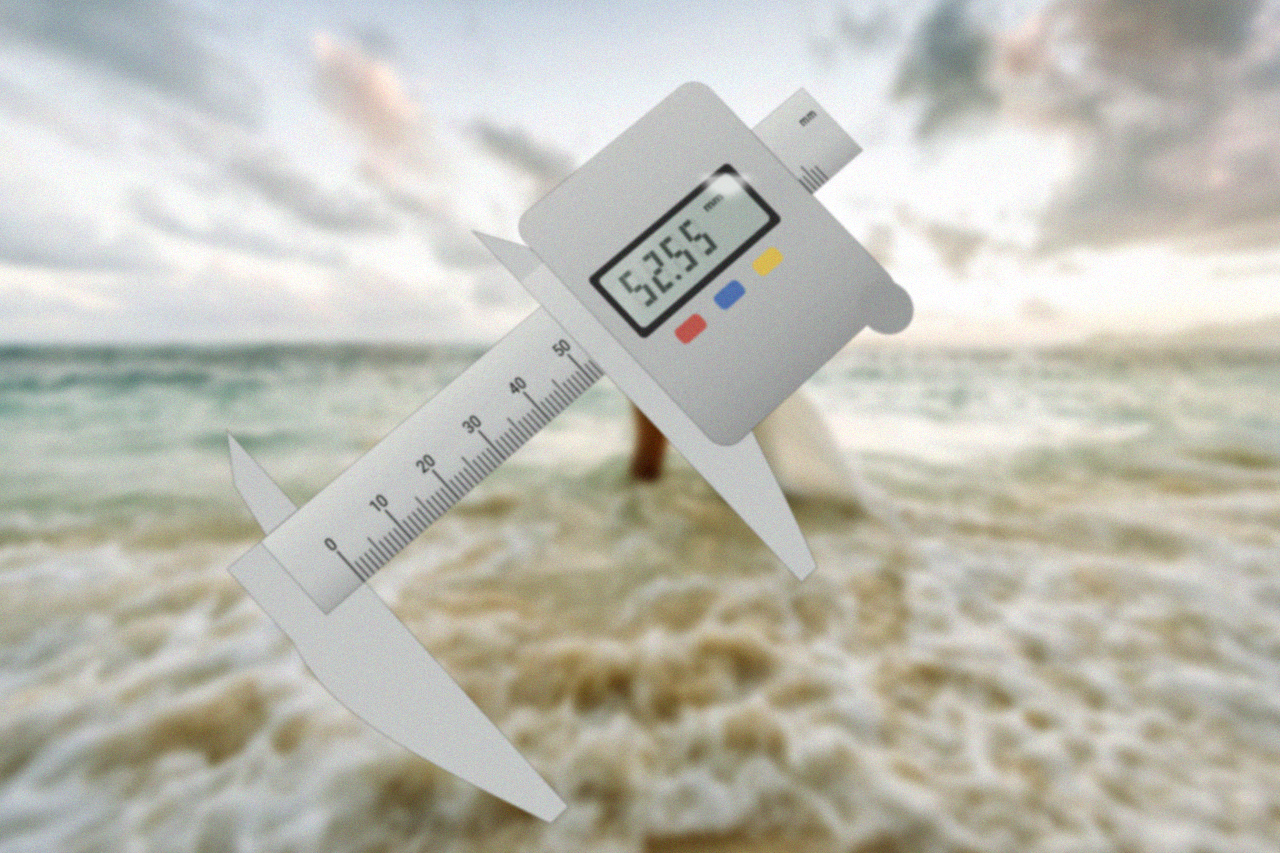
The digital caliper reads 52.55 mm
